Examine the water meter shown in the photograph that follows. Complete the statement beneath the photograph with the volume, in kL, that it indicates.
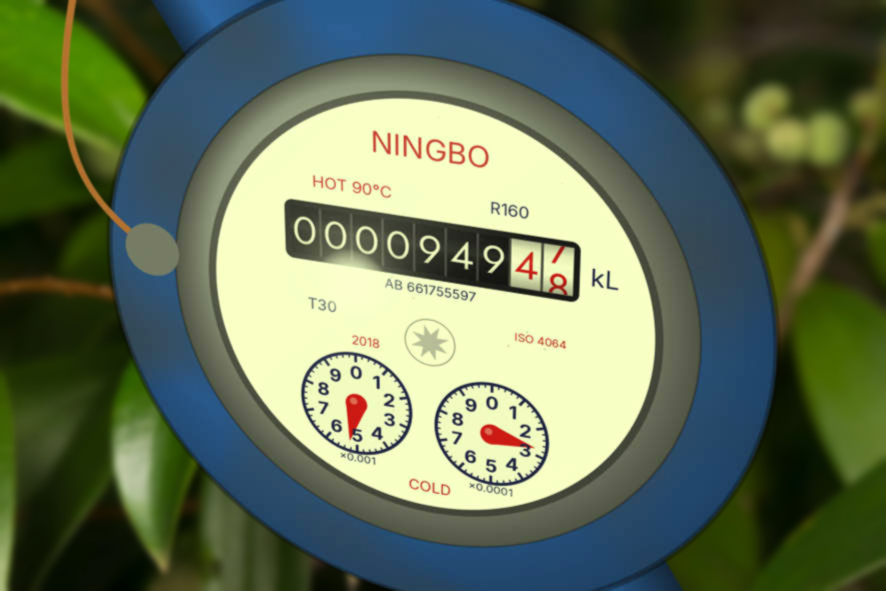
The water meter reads 949.4752 kL
